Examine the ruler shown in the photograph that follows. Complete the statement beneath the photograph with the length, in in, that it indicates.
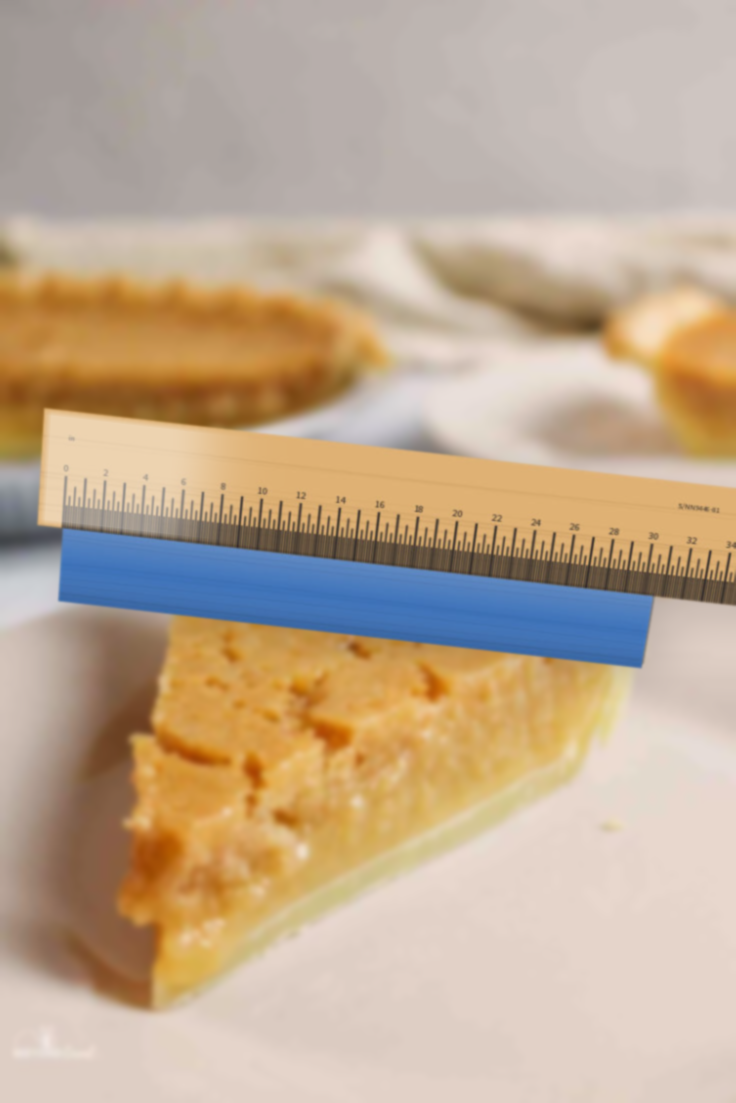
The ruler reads 30.5 in
